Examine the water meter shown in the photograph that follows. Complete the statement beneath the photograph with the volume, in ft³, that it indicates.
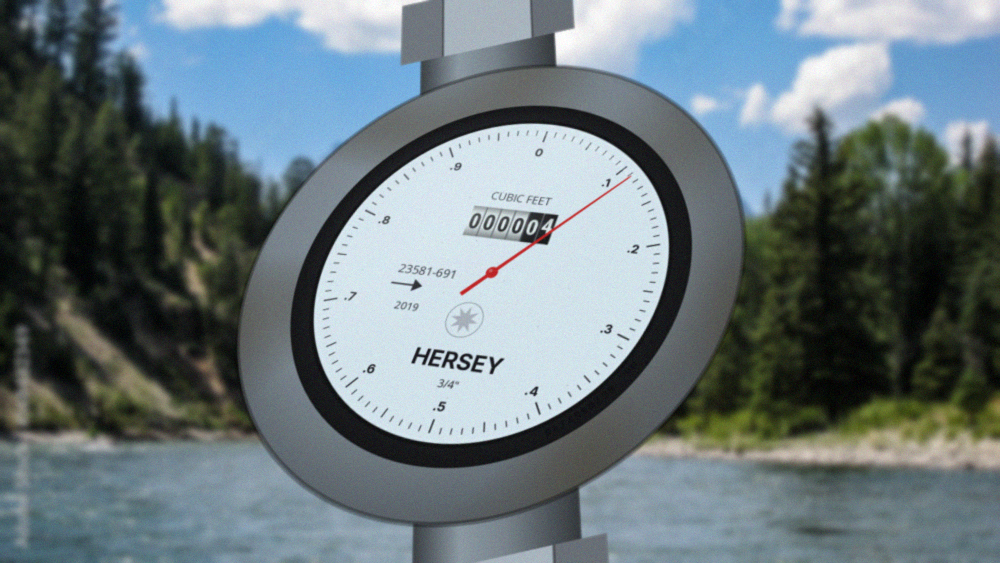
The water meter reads 4.11 ft³
